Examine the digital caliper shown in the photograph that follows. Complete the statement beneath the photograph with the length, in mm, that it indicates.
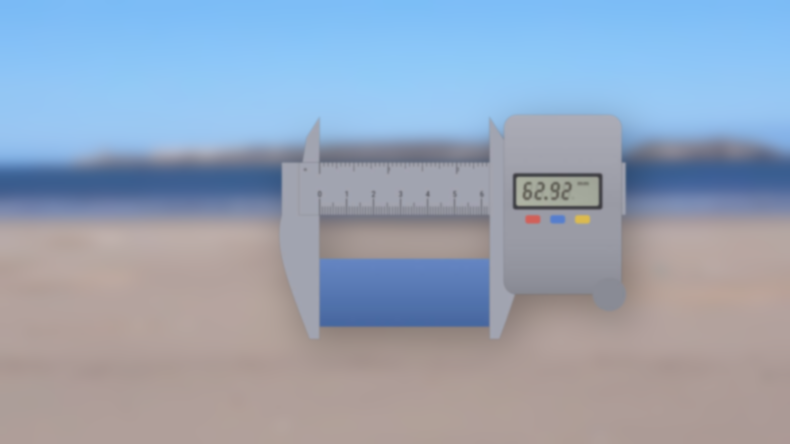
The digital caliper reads 62.92 mm
